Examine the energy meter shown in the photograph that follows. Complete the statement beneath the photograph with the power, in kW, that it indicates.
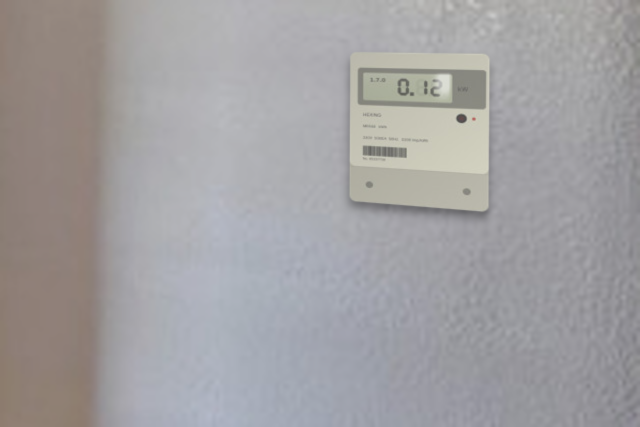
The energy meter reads 0.12 kW
